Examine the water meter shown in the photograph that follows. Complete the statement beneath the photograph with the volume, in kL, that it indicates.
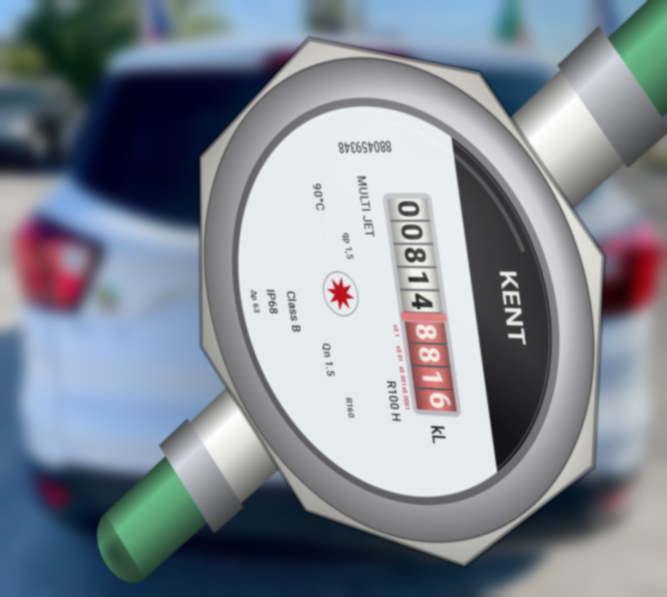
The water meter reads 814.8816 kL
